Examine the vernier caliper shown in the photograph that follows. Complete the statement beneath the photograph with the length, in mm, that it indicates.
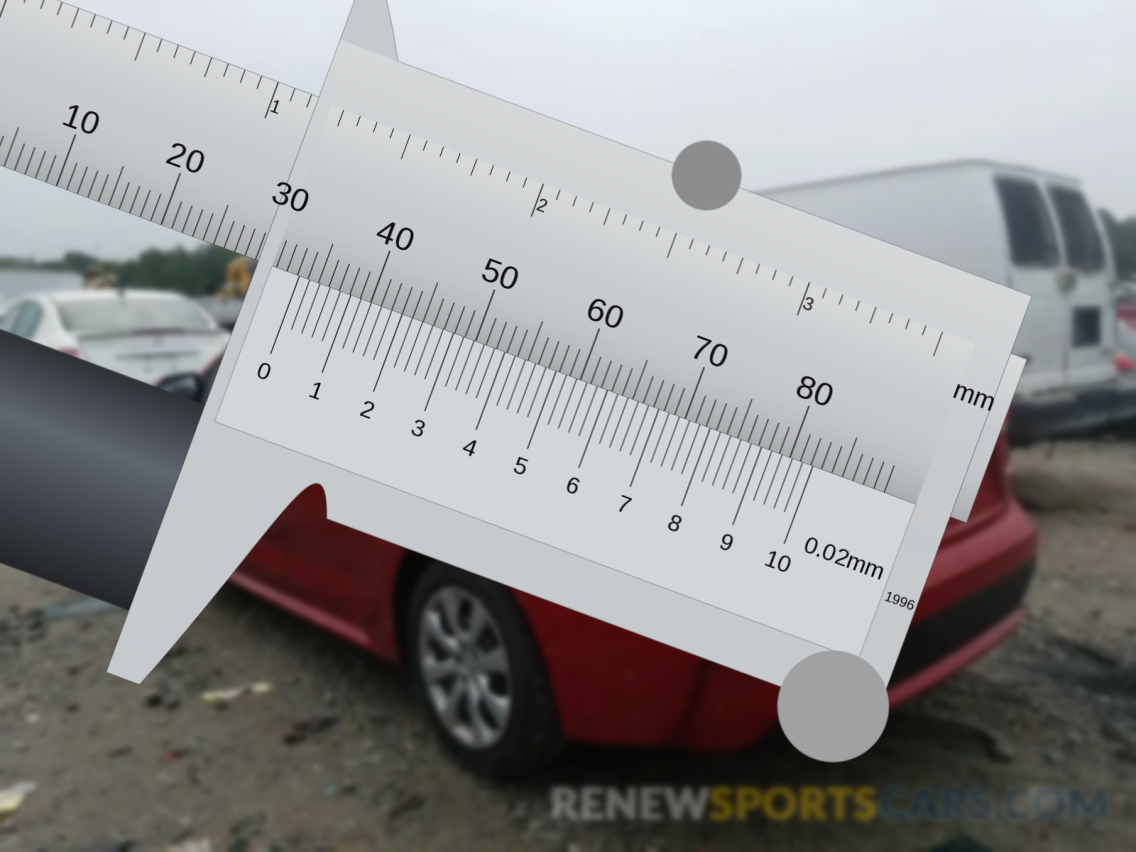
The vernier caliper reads 33.2 mm
